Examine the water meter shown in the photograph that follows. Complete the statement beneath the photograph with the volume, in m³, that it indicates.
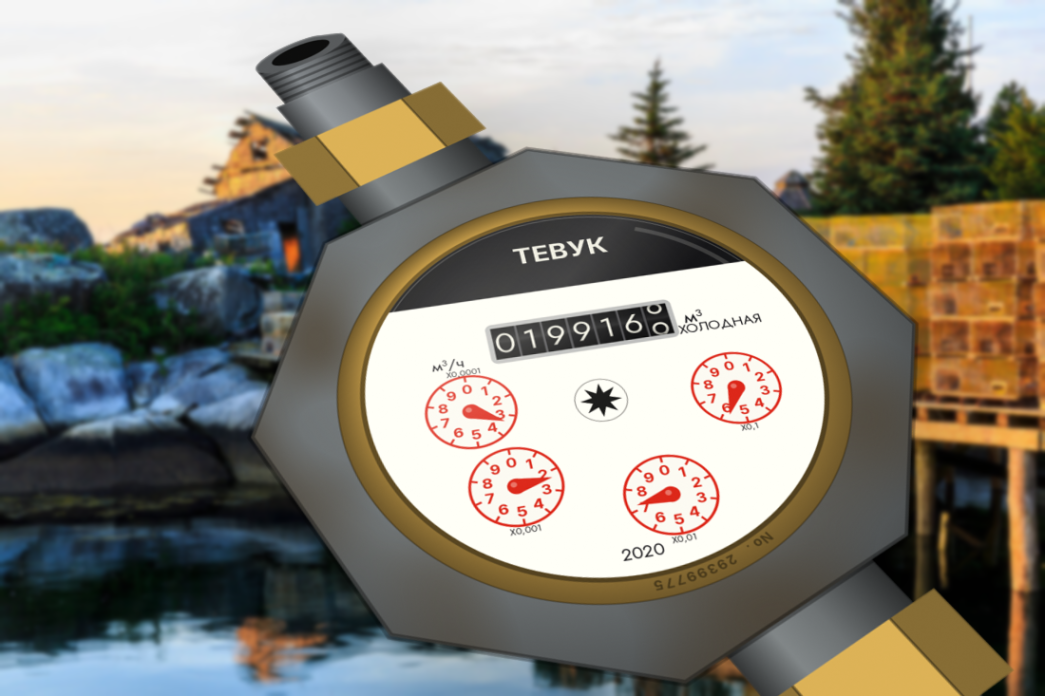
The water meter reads 199168.5723 m³
